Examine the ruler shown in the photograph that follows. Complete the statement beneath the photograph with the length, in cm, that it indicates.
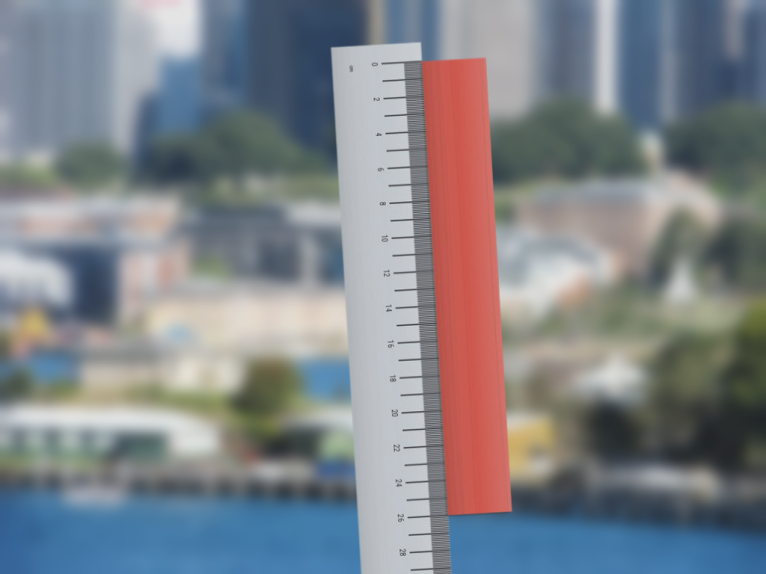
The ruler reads 26 cm
